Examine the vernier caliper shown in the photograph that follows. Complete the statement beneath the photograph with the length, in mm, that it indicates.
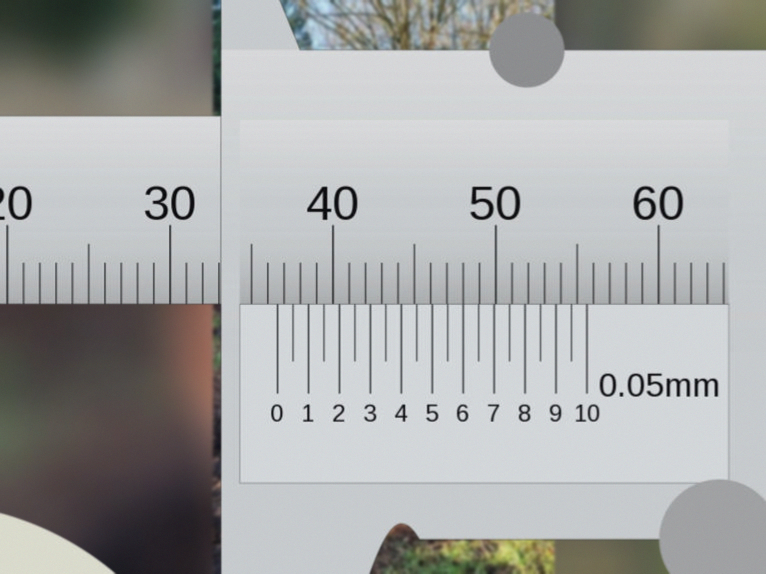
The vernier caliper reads 36.6 mm
